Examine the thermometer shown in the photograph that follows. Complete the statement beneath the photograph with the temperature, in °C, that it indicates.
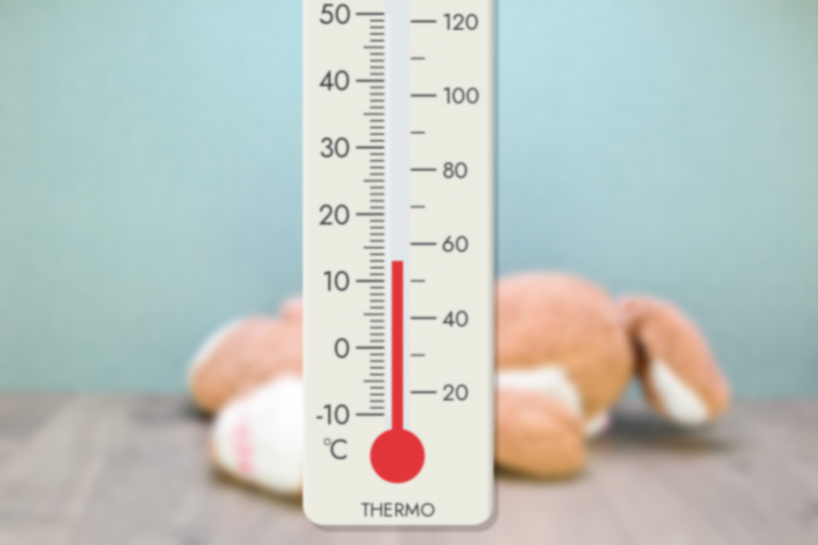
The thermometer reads 13 °C
